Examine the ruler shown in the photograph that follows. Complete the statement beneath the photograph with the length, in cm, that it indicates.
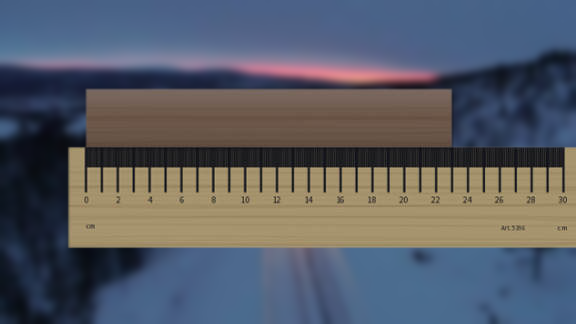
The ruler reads 23 cm
